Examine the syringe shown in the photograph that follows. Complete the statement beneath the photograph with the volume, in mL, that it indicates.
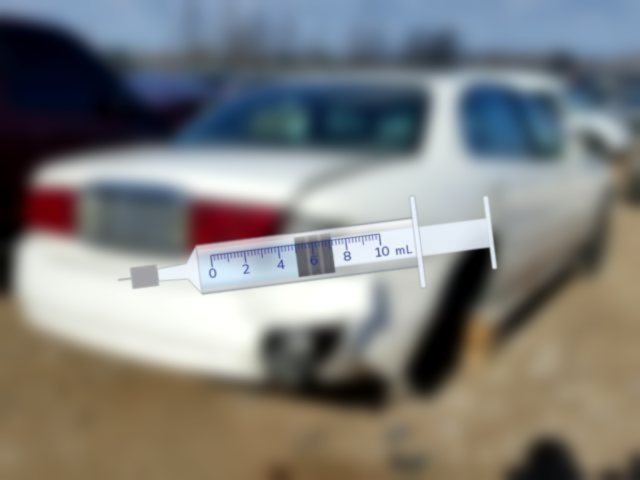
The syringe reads 5 mL
